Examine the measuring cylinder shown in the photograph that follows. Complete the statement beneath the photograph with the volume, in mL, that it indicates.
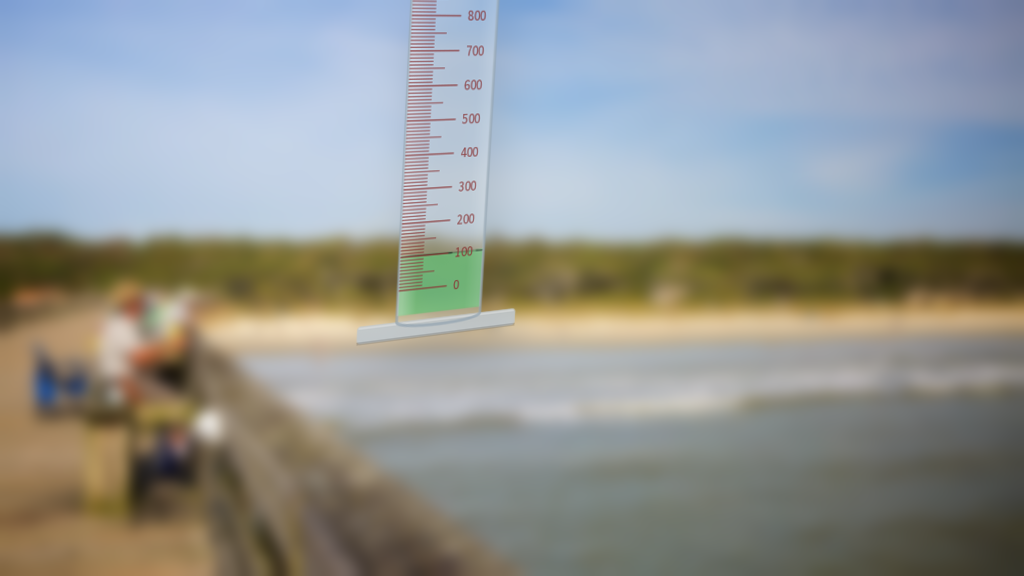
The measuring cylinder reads 100 mL
